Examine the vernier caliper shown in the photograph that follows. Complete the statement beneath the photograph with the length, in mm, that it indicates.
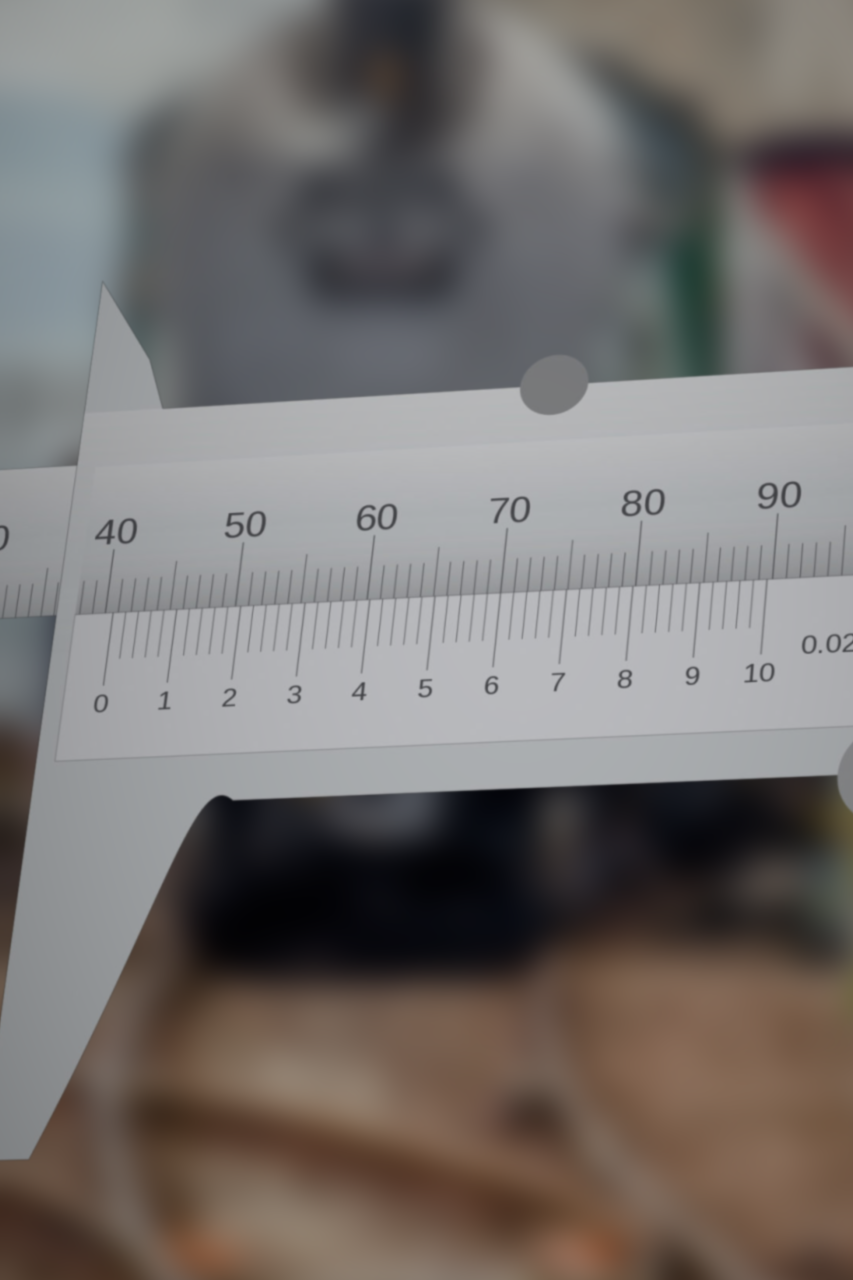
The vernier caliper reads 40.6 mm
